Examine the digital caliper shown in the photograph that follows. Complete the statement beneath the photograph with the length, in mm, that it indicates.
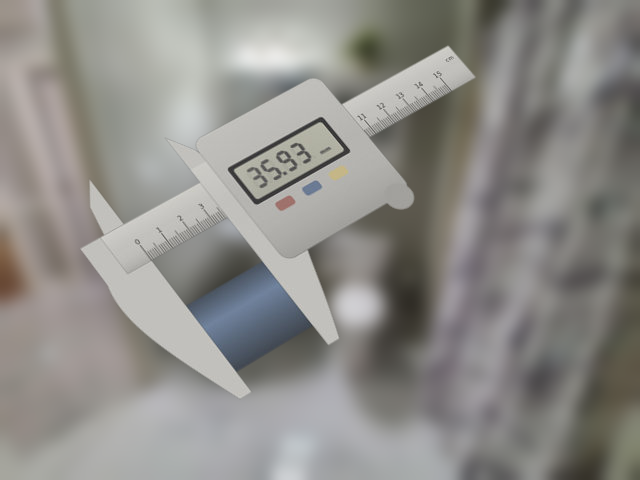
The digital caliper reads 35.93 mm
